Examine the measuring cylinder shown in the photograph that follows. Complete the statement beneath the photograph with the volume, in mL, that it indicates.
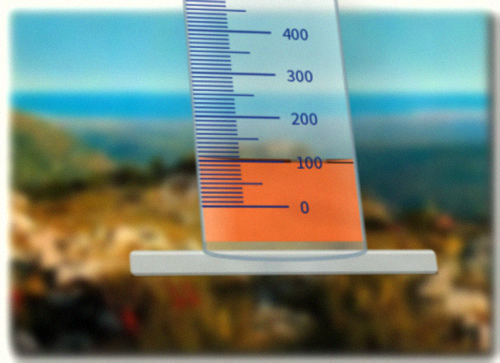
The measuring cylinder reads 100 mL
